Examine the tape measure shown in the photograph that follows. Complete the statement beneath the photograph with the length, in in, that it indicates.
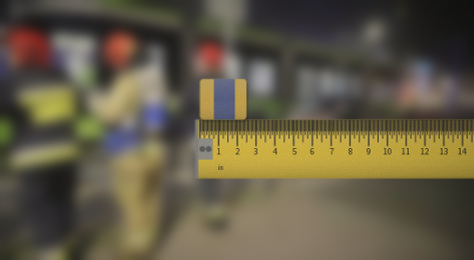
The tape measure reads 2.5 in
